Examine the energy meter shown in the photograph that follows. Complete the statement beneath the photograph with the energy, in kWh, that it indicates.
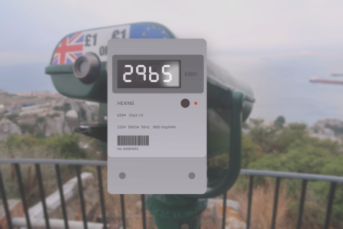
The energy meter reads 2965 kWh
